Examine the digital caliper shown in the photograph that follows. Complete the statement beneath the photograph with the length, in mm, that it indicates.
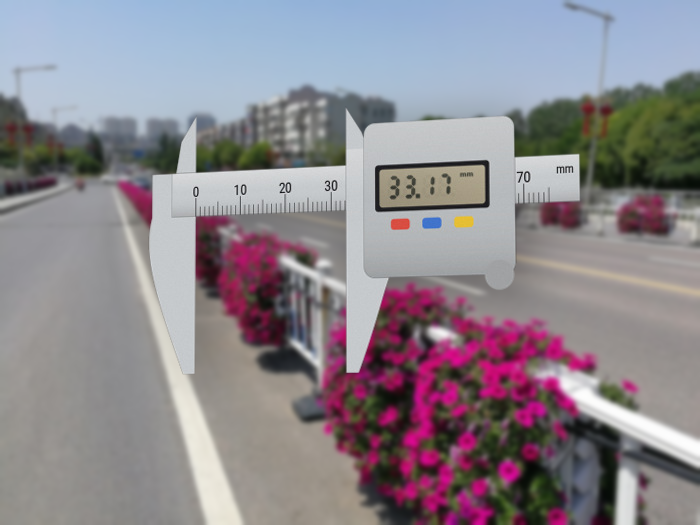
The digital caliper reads 33.17 mm
